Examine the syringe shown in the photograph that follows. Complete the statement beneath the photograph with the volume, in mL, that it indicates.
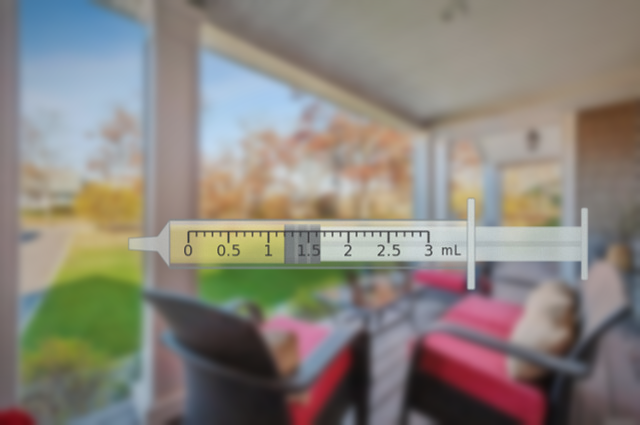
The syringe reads 1.2 mL
